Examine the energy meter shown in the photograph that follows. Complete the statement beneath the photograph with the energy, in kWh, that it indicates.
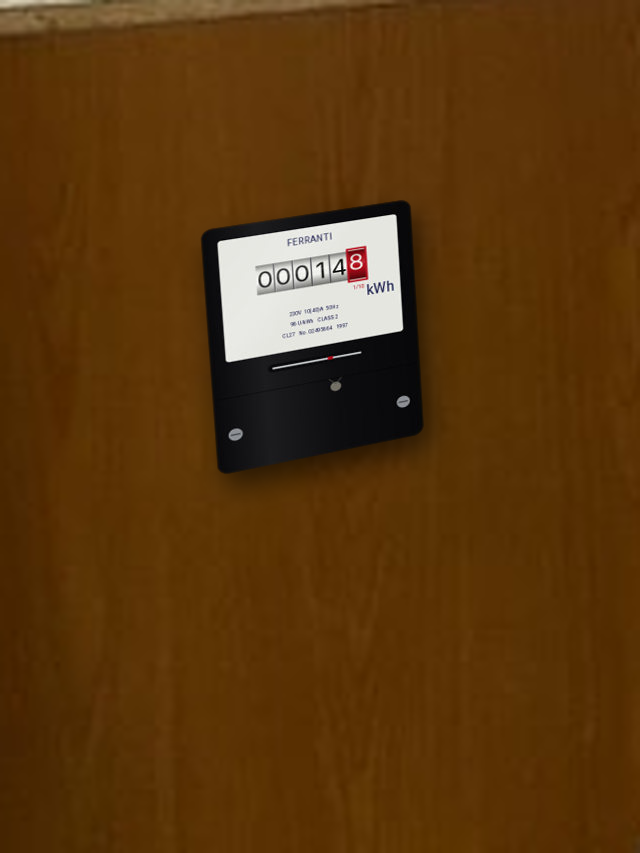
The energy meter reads 14.8 kWh
